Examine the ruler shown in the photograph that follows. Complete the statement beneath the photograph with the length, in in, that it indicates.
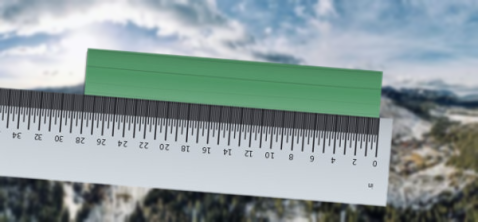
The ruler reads 28 in
